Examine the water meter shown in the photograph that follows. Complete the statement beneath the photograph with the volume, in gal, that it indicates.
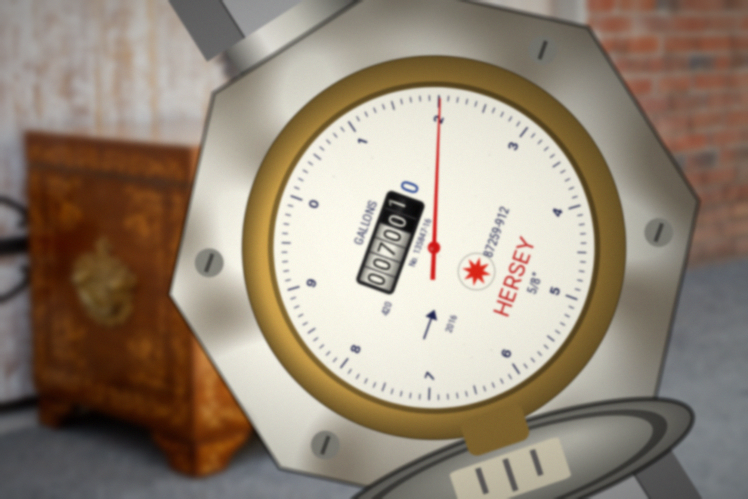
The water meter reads 70012.0 gal
